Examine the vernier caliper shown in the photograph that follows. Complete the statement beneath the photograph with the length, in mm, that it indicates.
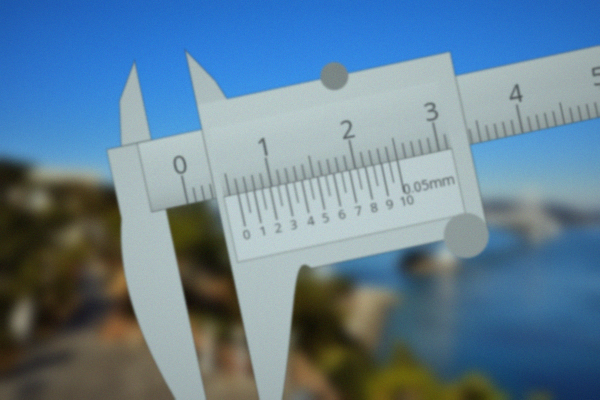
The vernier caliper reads 6.0 mm
